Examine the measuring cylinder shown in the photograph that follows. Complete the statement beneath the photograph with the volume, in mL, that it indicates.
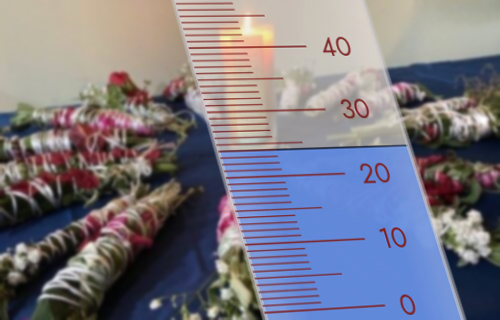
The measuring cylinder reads 24 mL
